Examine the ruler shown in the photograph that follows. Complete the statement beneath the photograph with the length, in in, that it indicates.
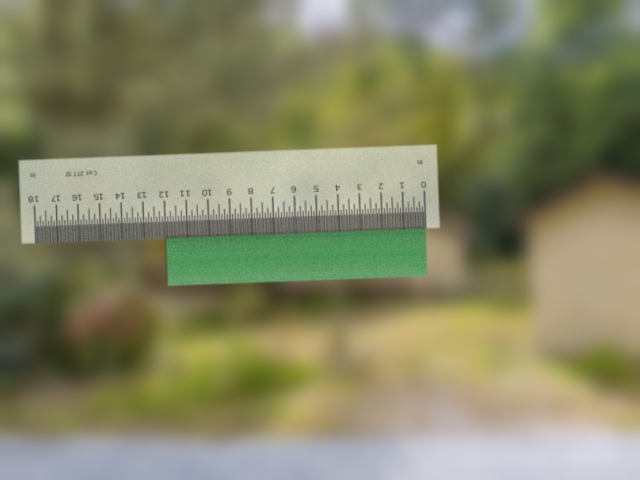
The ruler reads 12 in
